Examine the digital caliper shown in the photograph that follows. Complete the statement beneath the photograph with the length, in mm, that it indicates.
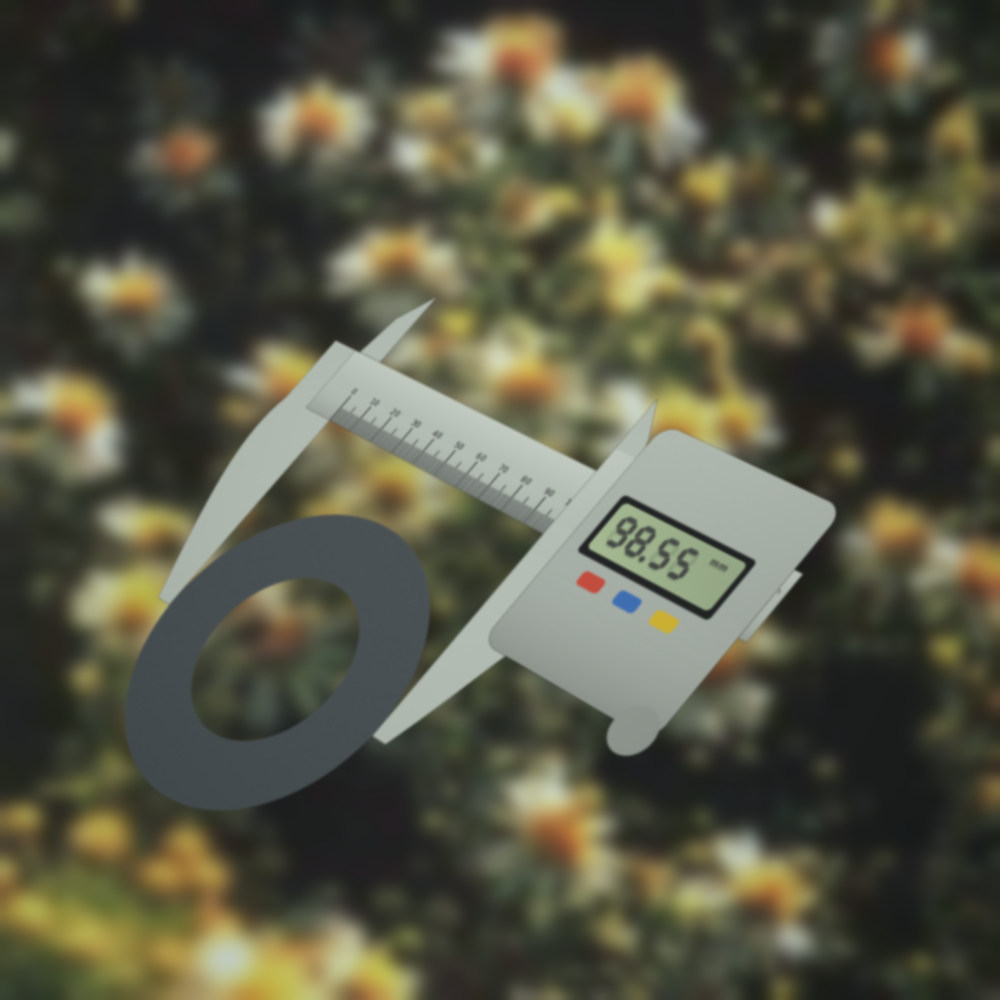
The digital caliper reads 98.55 mm
